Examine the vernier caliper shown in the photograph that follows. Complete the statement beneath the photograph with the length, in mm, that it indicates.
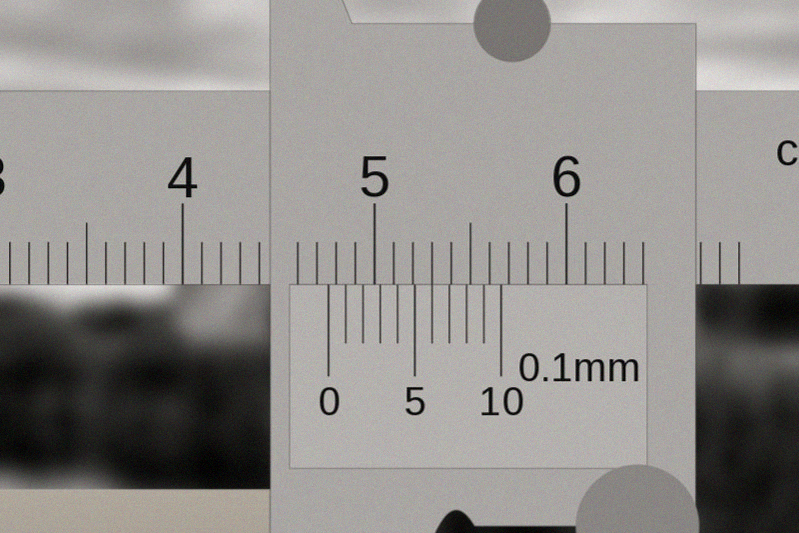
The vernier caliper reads 47.6 mm
